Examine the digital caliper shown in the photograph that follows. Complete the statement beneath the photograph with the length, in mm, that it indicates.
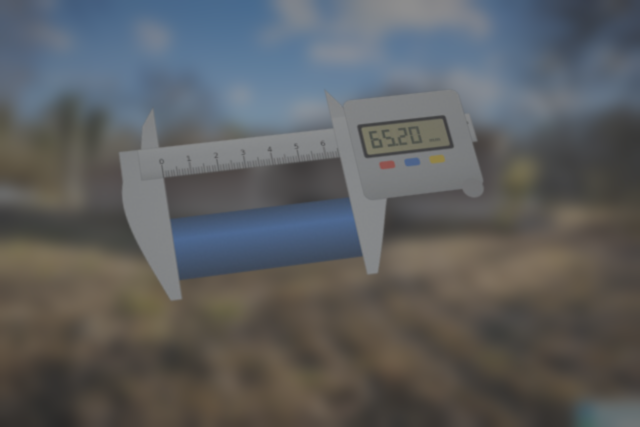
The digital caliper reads 65.20 mm
